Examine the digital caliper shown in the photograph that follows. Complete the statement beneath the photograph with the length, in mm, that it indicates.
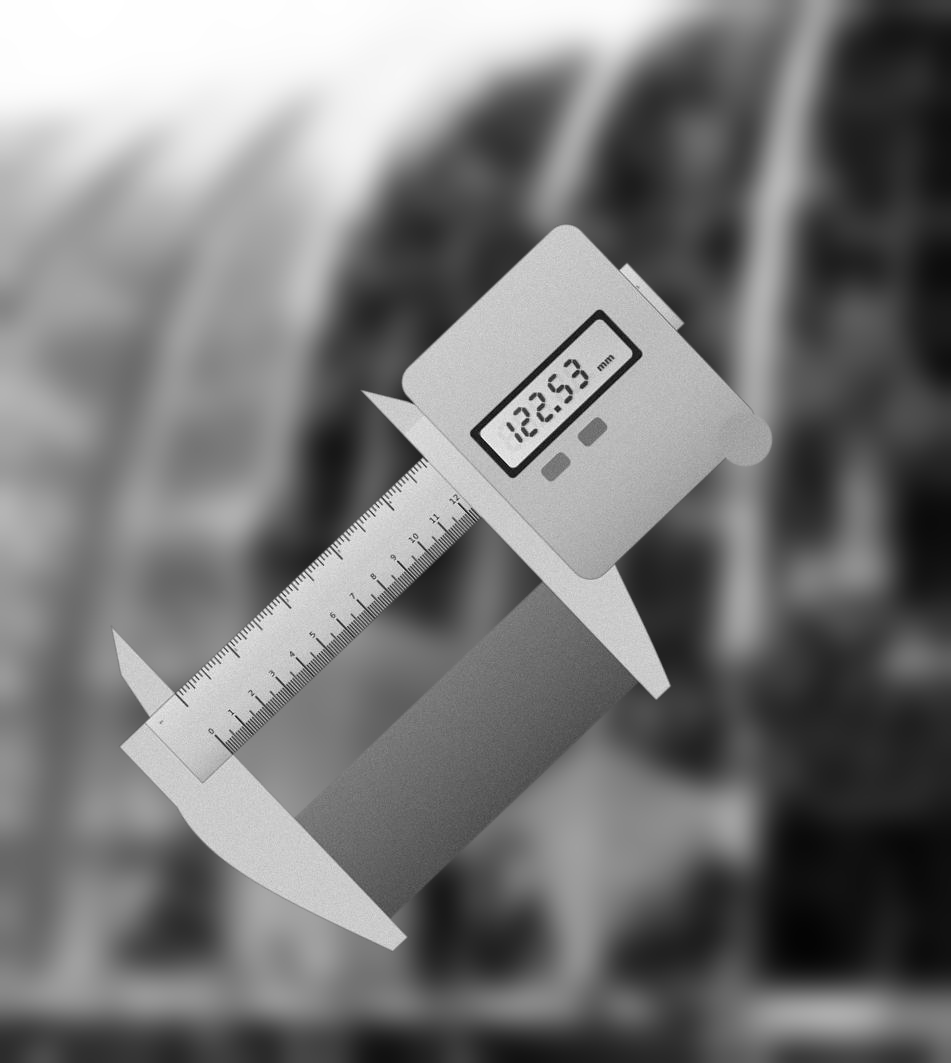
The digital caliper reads 122.53 mm
